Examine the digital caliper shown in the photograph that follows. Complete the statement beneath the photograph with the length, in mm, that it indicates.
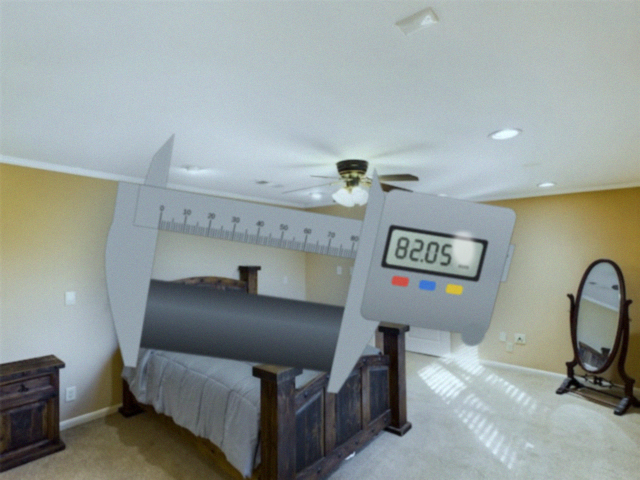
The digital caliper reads 82.05 mm
